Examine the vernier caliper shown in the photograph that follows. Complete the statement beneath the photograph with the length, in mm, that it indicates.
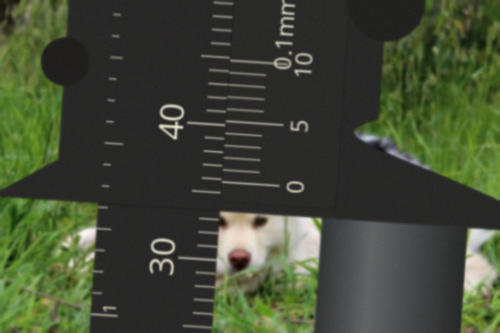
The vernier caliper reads 35.8 mm
